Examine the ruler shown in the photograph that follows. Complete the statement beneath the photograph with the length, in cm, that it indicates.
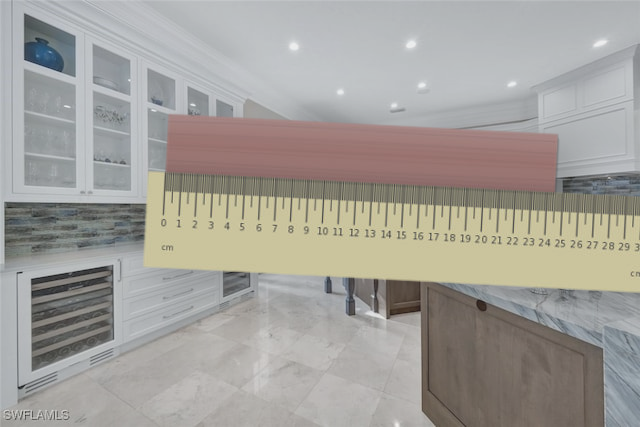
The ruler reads 24.5 cm
